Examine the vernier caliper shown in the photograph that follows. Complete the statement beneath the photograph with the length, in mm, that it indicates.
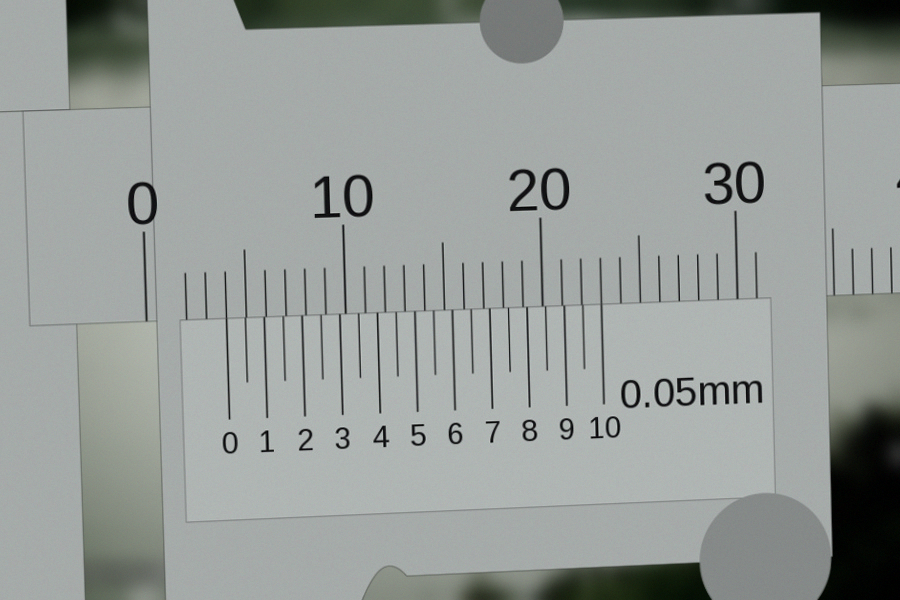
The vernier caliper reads 4.0 mm
